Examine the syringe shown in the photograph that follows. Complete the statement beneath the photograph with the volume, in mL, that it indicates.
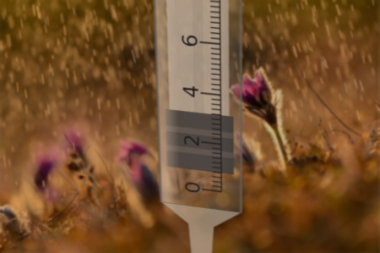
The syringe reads 0.8 mL
